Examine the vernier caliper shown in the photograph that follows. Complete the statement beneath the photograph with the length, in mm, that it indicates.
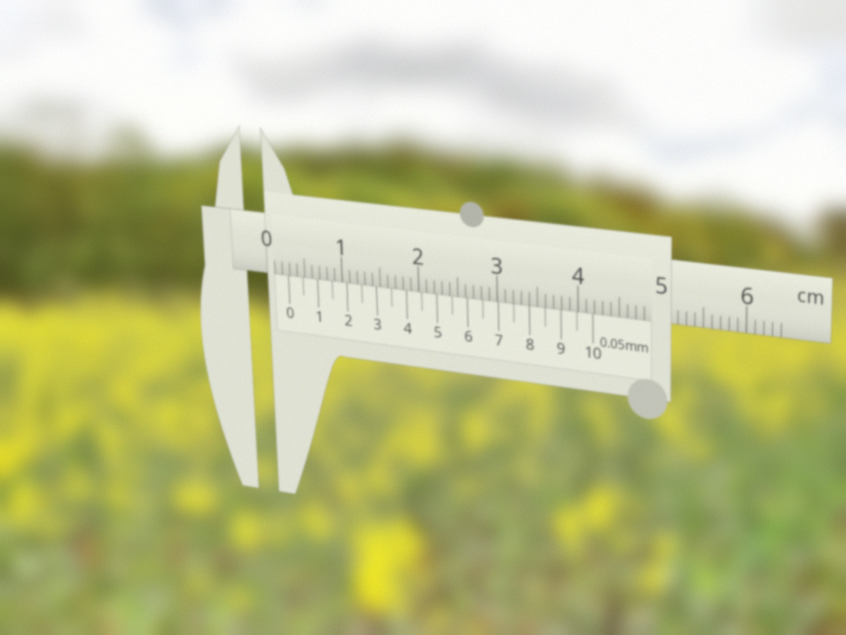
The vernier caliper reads 2.8 mm
